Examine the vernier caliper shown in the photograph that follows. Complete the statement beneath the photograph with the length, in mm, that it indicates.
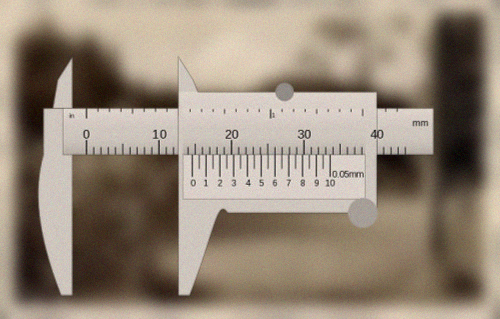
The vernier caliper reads 14.6 mm
